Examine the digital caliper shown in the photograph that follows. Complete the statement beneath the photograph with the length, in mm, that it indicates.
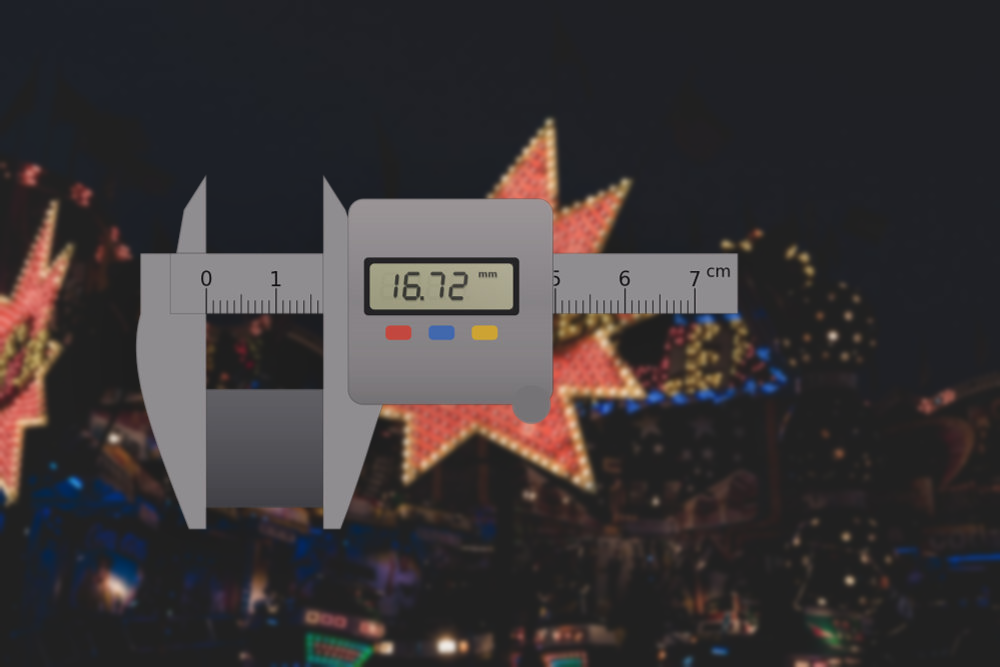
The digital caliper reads 16.72 mm
